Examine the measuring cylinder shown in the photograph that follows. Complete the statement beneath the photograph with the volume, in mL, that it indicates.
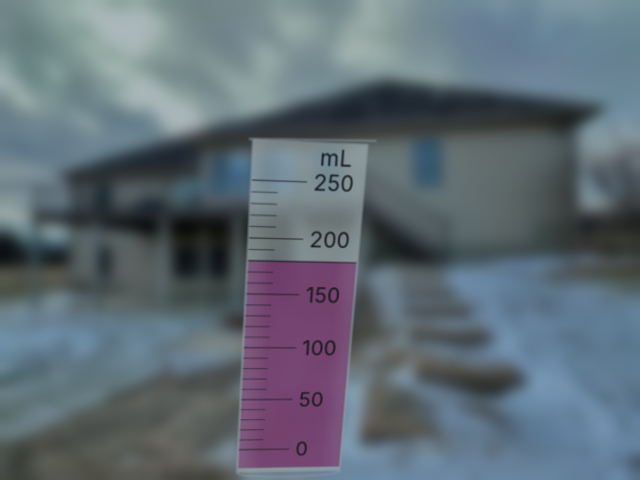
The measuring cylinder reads 180 mL
